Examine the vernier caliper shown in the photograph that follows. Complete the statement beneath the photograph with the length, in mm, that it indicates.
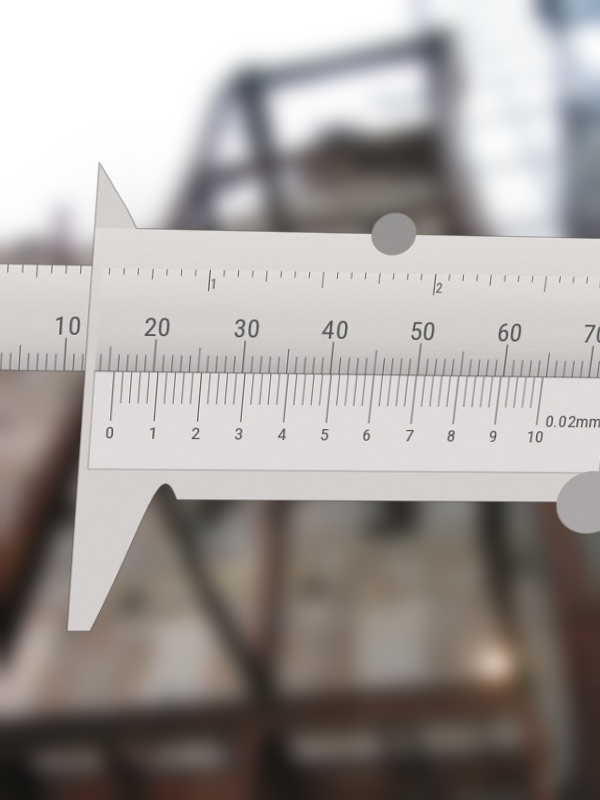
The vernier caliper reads 15.6 mm
